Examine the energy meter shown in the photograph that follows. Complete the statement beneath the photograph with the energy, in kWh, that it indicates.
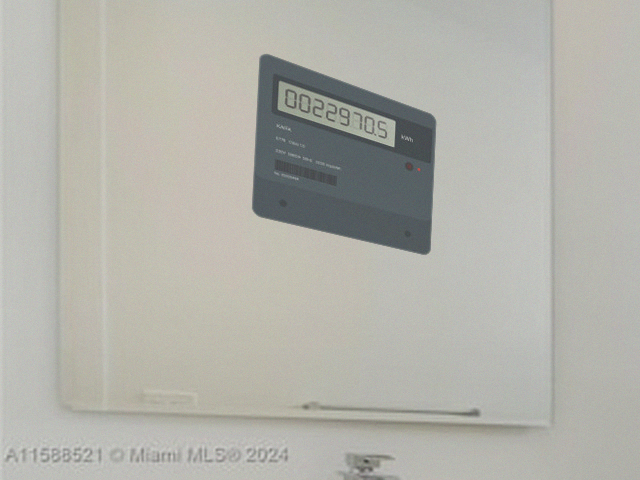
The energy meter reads 22970.5 kWh
